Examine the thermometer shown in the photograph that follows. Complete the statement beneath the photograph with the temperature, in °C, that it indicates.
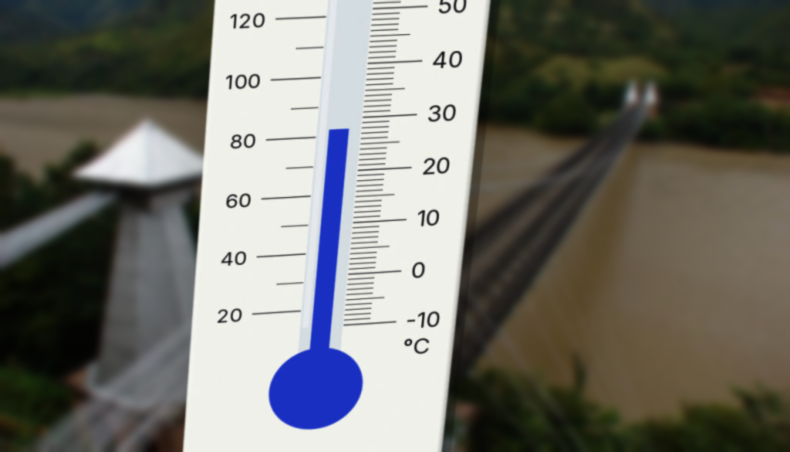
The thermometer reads 28 °C
